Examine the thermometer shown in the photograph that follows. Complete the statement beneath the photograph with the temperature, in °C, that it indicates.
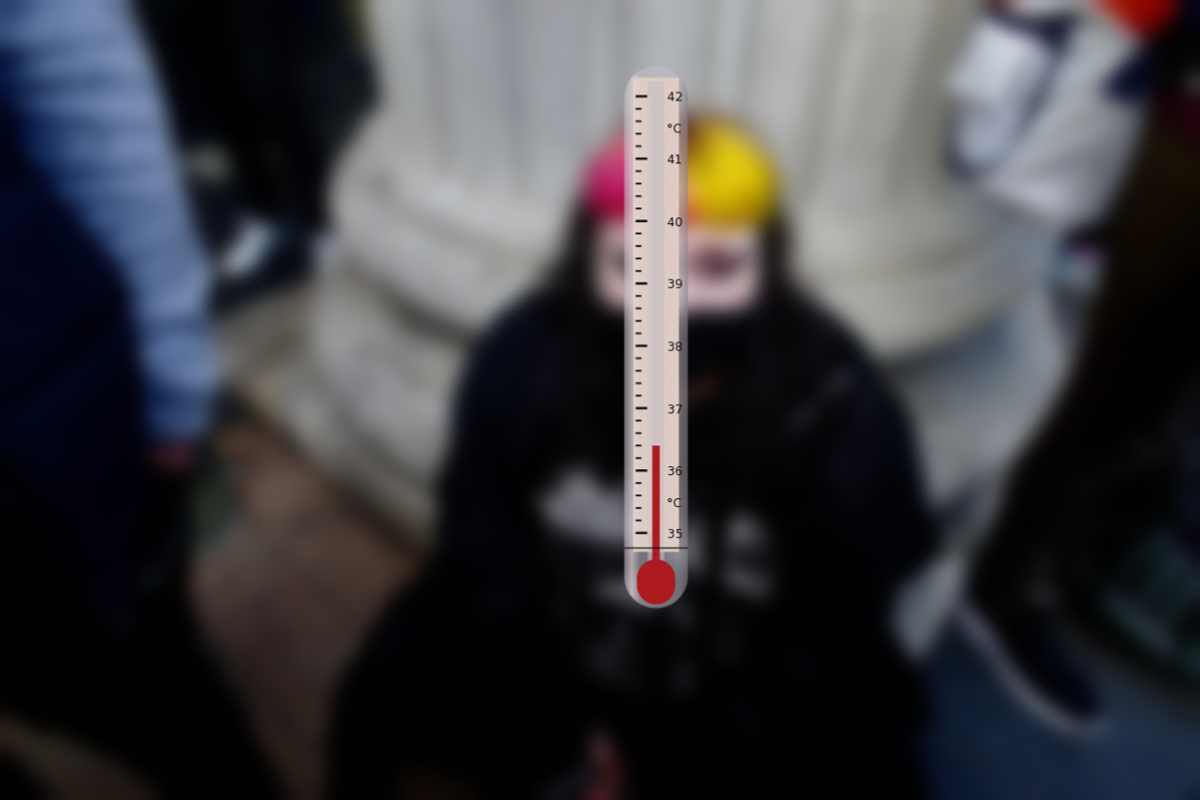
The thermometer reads 36.4 °C
